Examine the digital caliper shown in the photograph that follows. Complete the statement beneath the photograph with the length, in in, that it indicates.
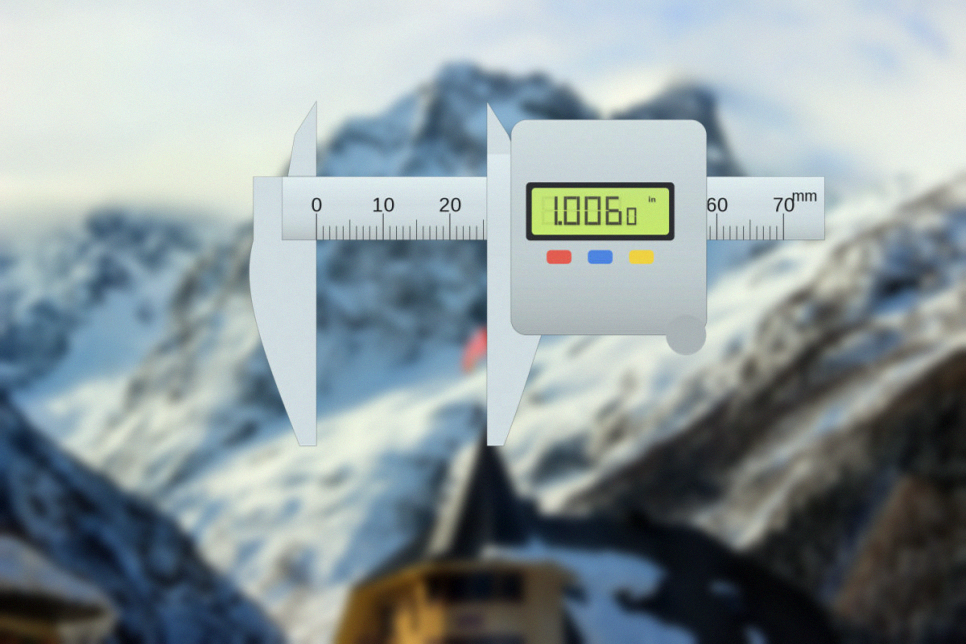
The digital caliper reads 1.0060 in
